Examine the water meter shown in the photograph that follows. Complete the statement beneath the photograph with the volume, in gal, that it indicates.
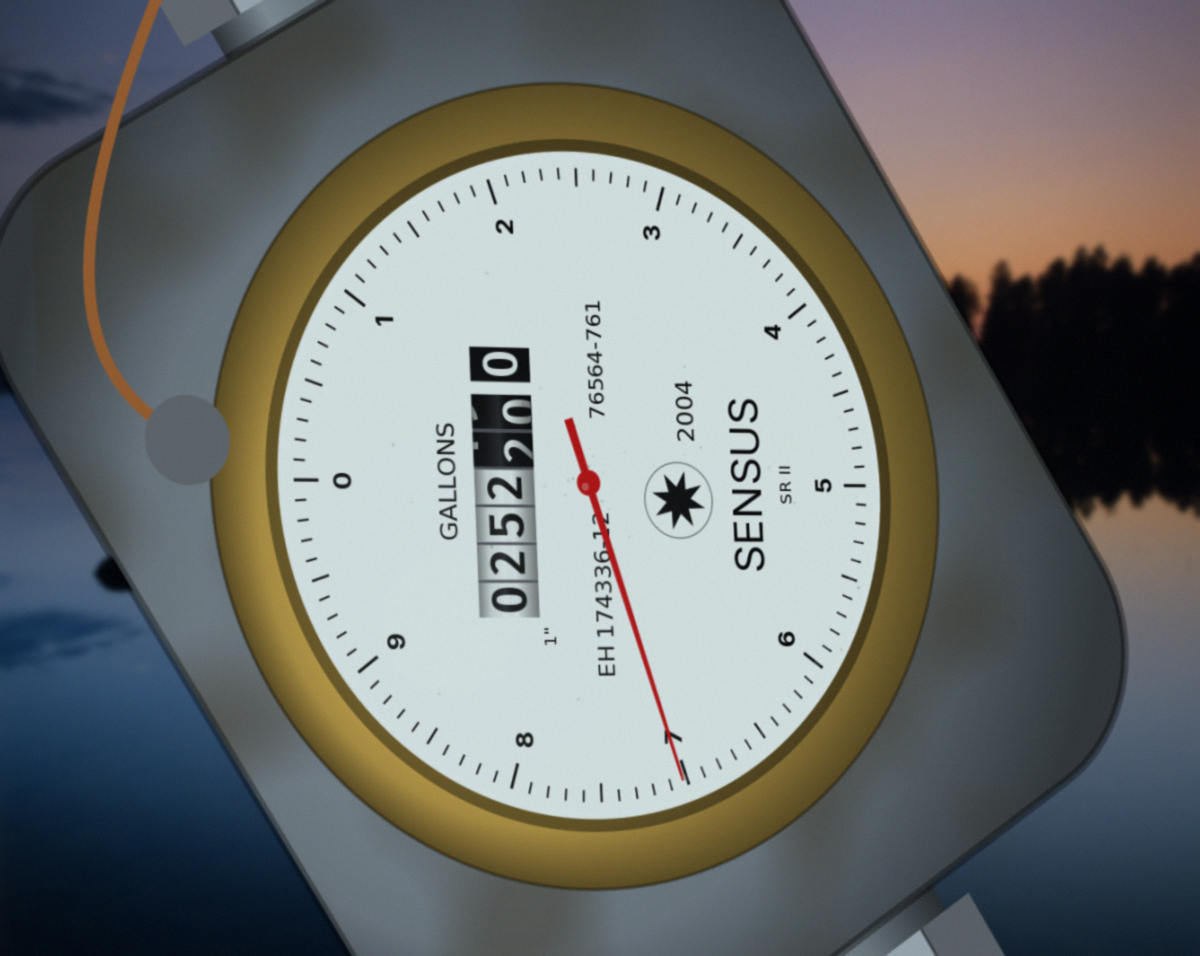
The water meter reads 252197.0 gal
